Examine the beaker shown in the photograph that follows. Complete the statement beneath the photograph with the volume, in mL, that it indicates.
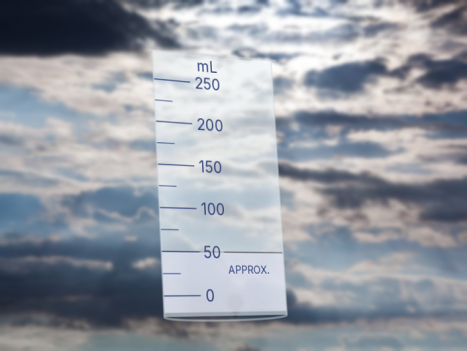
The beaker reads 50 mL
